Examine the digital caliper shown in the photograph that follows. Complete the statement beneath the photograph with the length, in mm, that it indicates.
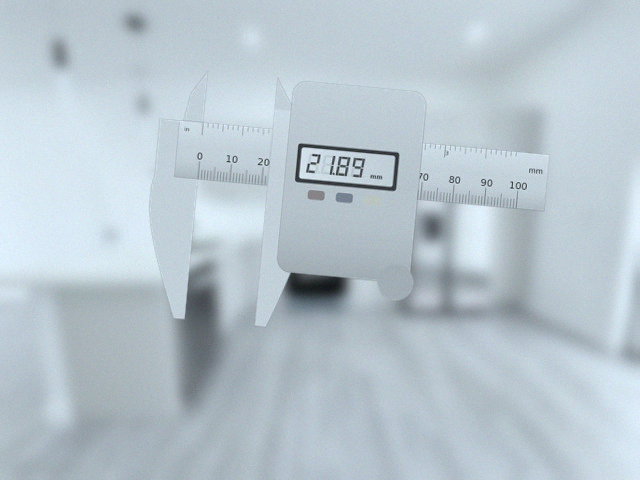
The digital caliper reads 21.89 mm
